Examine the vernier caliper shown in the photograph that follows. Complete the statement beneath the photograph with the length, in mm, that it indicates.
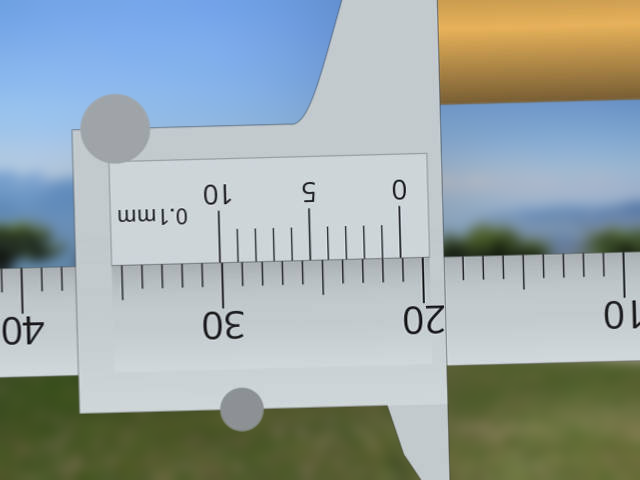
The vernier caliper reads 21.1 mm
